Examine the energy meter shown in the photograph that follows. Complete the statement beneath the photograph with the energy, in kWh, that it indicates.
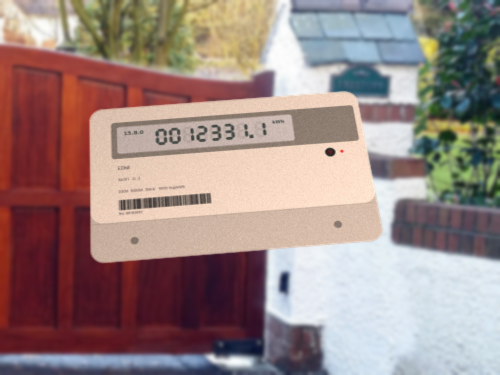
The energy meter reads 12331.1 kWh
